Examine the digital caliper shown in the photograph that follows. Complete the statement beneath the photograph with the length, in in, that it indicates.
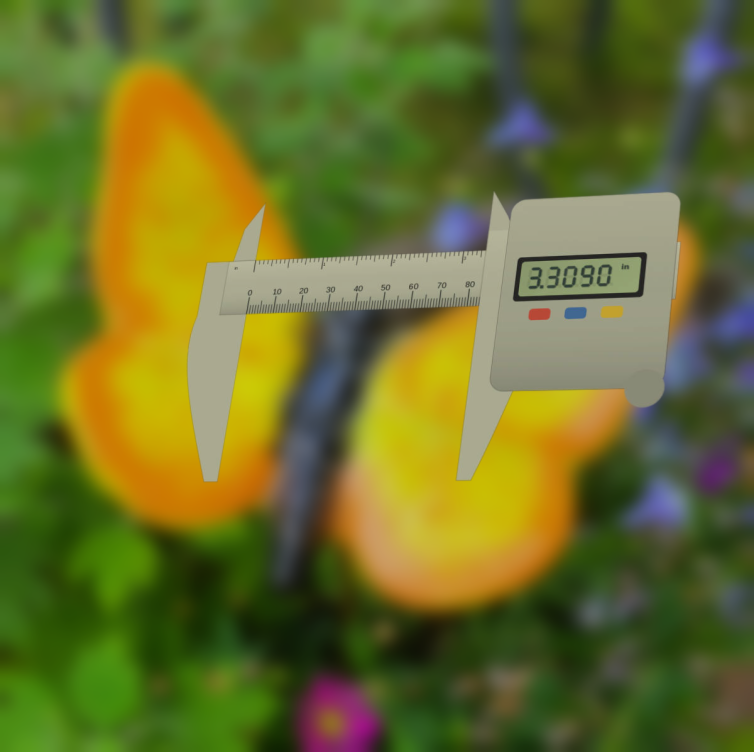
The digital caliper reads 3.3090 in
